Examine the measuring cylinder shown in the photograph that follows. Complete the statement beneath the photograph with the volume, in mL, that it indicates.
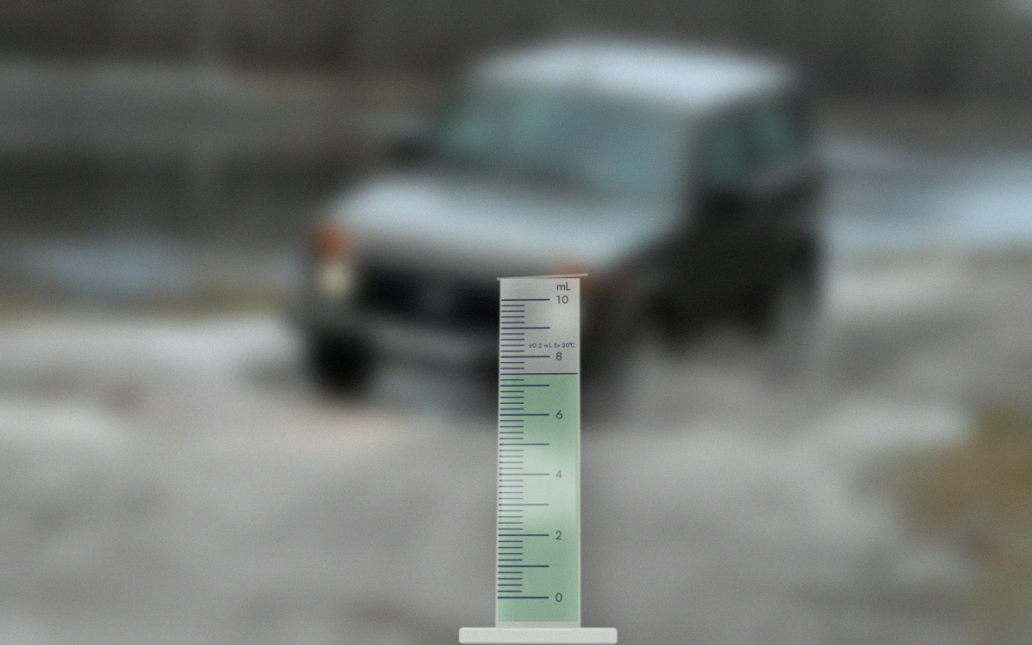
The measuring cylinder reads 7.4 mL
